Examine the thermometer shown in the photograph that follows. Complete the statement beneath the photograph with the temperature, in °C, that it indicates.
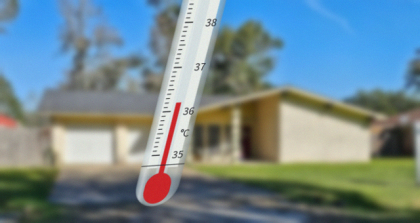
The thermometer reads 36.2 °C
